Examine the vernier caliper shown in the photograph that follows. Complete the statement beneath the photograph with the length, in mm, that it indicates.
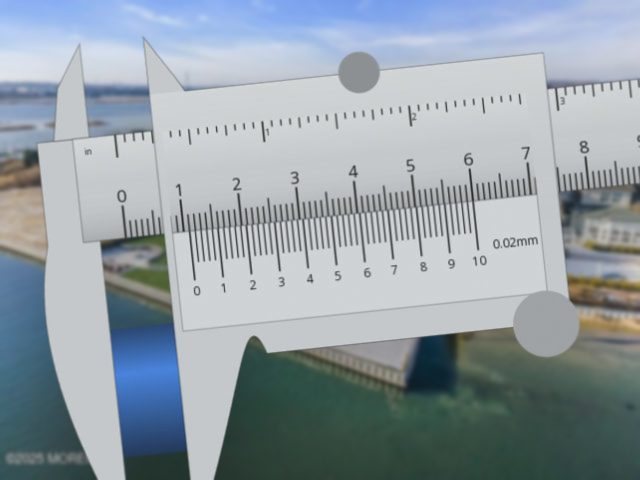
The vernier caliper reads 11.0 mm
